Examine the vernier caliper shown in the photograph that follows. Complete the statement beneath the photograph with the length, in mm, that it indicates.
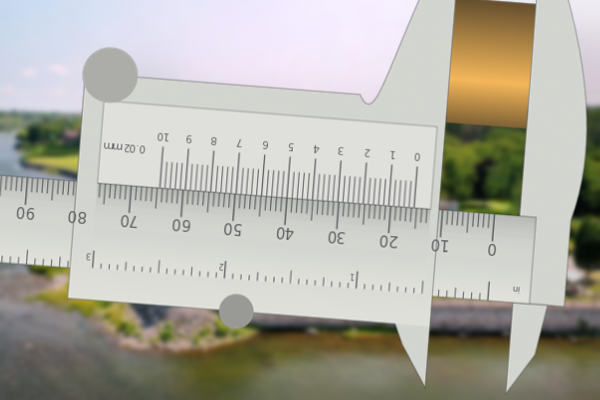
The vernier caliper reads 15.5 mm
